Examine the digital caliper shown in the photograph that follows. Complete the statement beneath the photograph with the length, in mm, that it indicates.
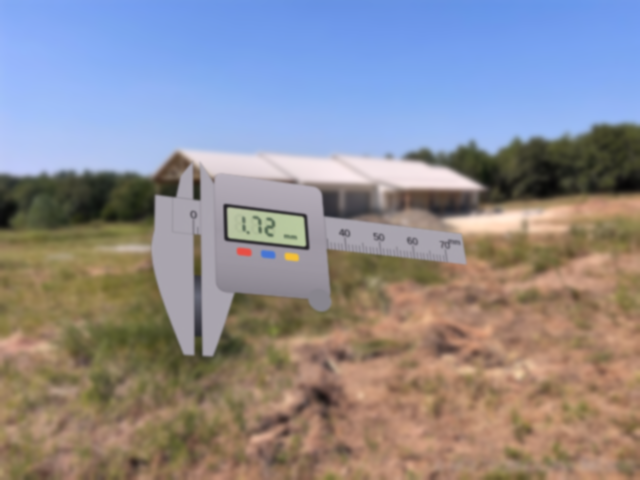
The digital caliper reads 1.72 mm
